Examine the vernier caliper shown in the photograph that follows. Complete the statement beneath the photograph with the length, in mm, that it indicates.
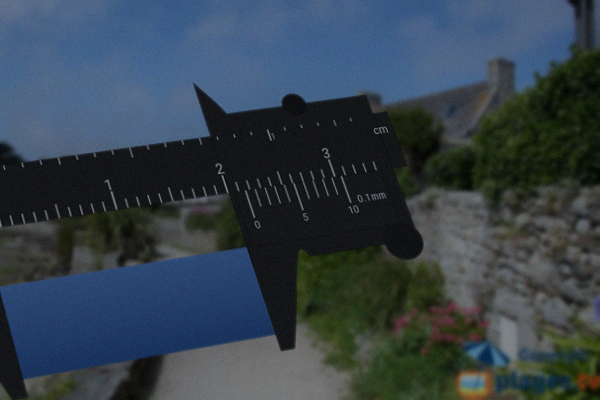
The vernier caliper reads 21.6 mm
